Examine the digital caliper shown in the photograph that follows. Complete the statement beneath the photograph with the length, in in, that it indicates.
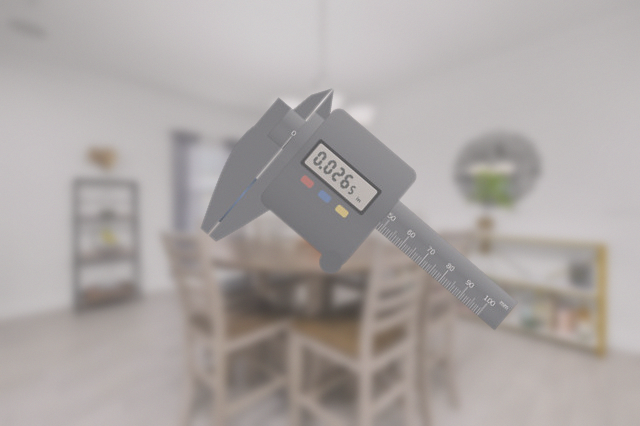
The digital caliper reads 0.0265 in
